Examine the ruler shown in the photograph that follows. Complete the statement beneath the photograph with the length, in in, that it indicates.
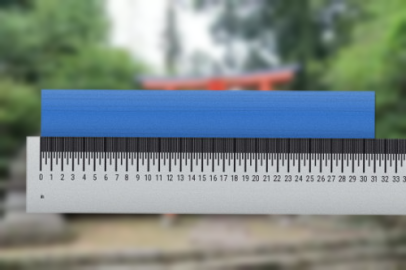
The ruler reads 31 in
